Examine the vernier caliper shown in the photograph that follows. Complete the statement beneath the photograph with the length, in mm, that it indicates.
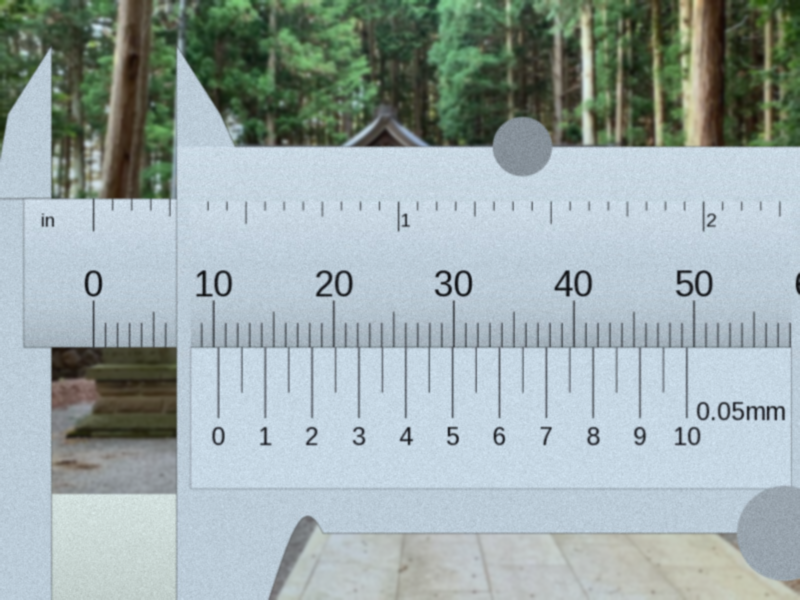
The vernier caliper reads 10.4 mm
